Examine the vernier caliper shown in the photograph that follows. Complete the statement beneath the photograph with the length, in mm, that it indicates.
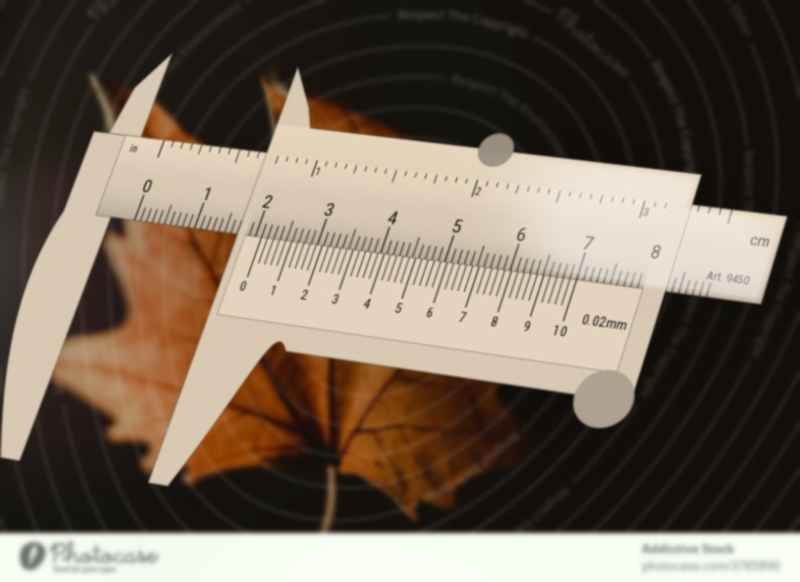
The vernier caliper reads 21.0 mm
